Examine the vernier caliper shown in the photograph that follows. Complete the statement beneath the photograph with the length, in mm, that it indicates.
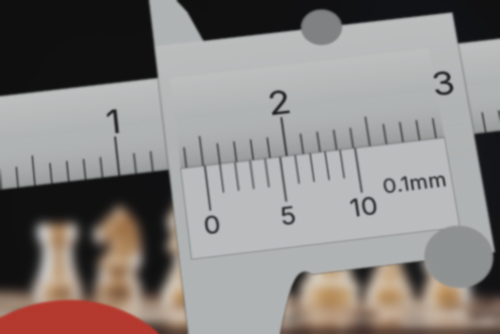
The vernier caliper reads 15.1 mm
